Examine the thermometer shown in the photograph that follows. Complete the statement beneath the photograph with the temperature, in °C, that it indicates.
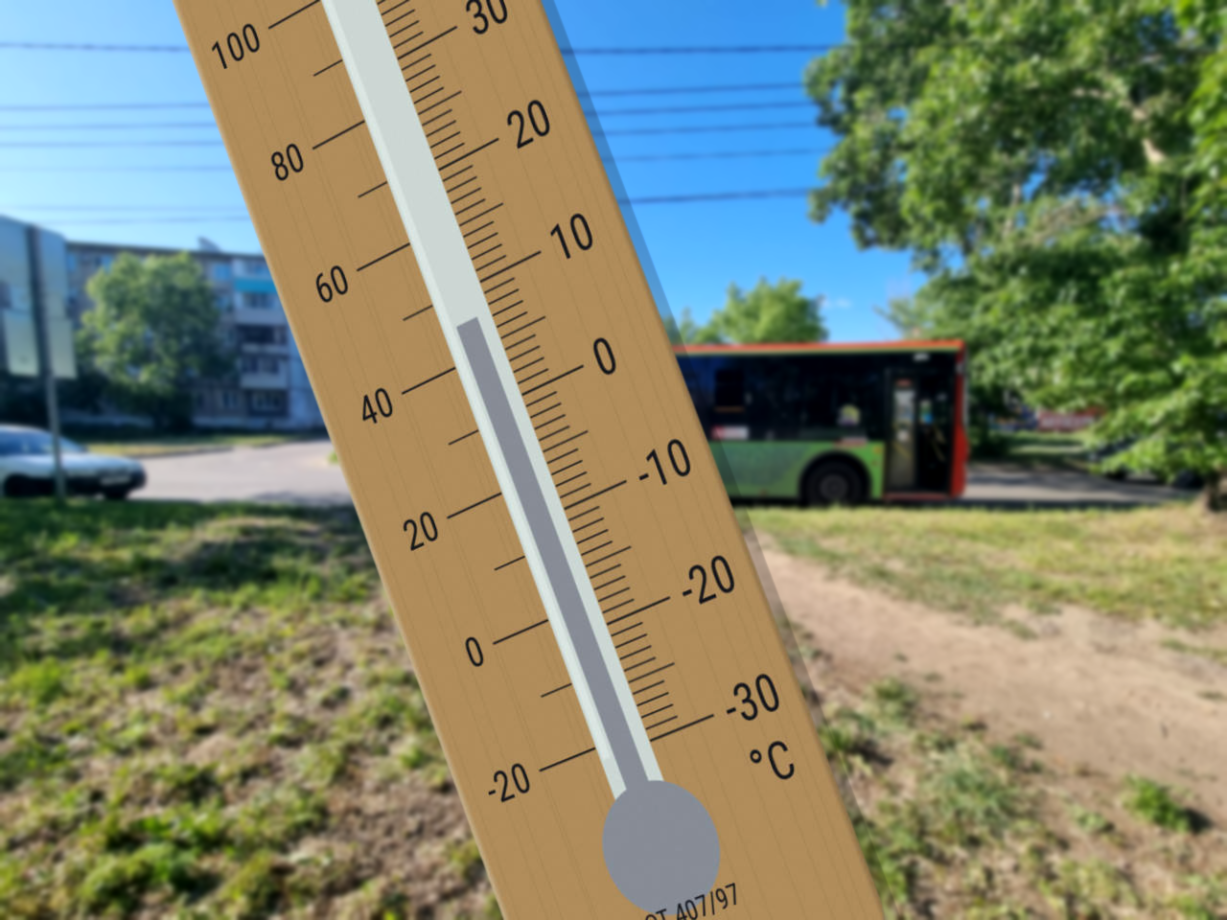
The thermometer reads 7.5 °C
